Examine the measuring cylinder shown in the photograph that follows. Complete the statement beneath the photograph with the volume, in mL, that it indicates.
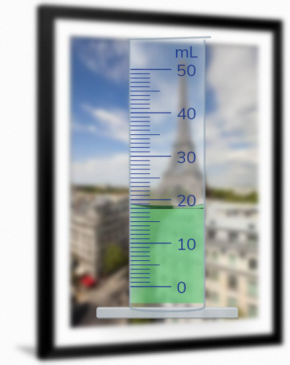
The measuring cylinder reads 18 mL
